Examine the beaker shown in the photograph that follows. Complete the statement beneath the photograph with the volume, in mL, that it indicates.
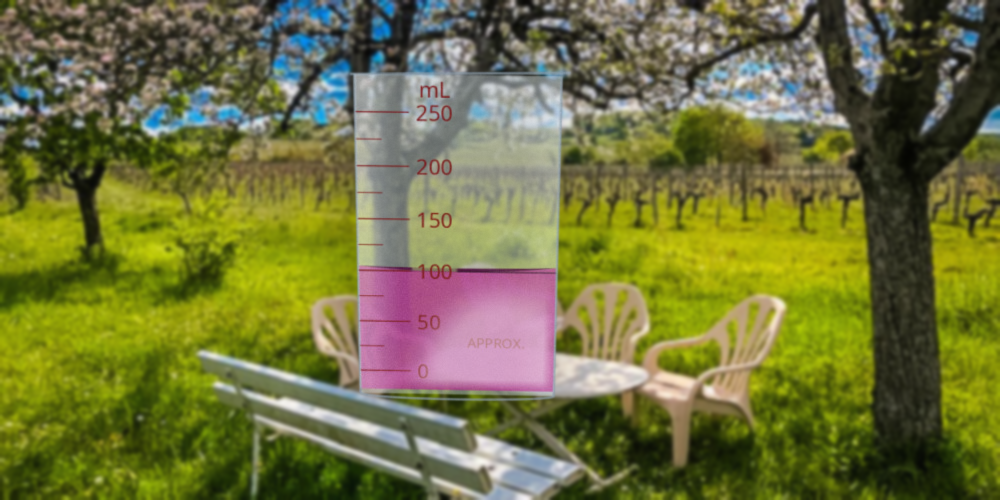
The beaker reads 100 mL
